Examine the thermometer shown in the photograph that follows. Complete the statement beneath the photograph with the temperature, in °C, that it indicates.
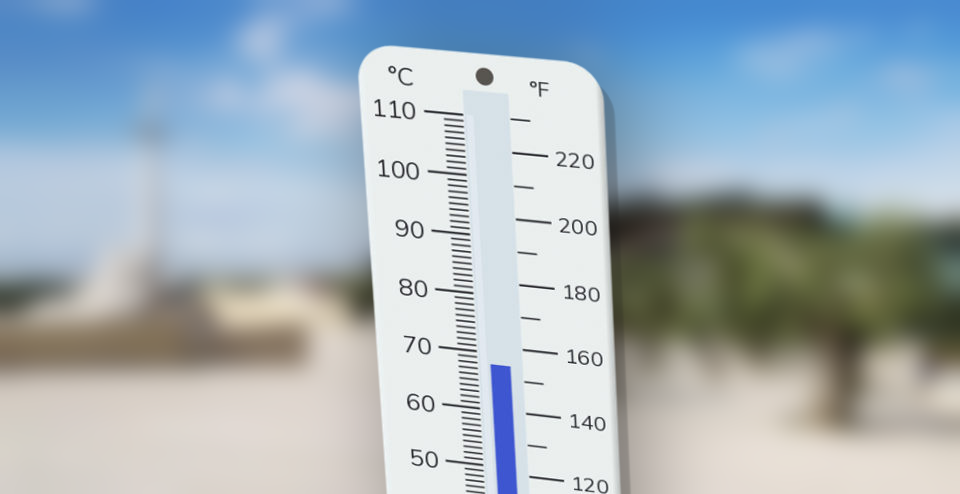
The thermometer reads 68 °C
